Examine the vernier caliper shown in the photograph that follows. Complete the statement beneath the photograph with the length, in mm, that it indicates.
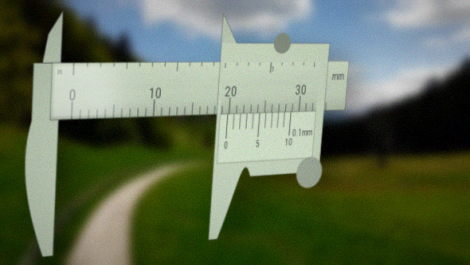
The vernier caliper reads 19.8 mm
